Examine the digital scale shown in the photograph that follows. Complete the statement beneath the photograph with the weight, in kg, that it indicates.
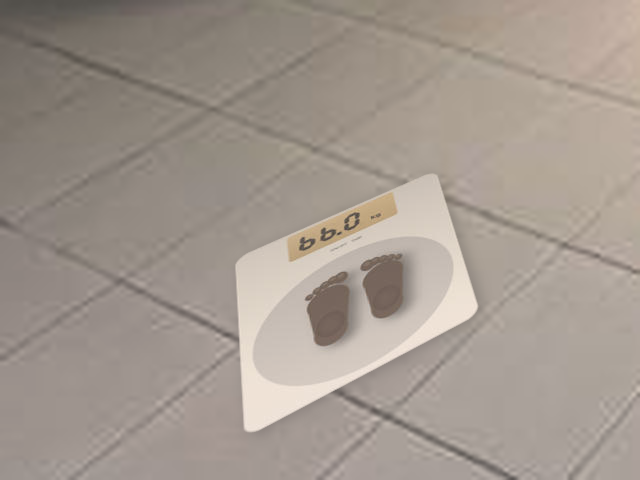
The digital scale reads 66.0 kg
